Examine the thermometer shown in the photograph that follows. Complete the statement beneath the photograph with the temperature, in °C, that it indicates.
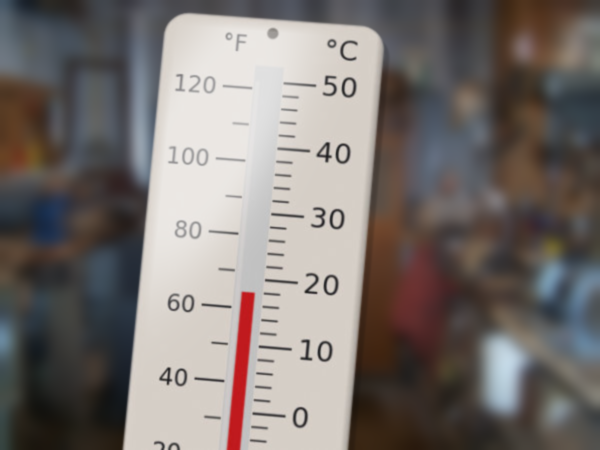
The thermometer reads 18 °C
